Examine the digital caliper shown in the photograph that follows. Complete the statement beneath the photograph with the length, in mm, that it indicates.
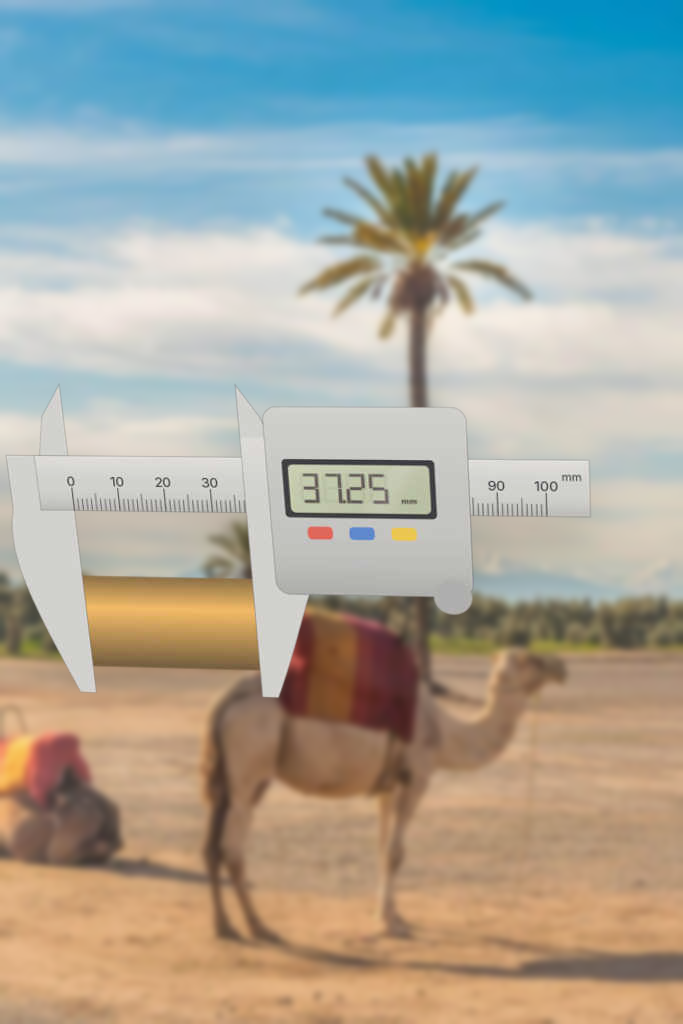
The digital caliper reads 37.25 mm
